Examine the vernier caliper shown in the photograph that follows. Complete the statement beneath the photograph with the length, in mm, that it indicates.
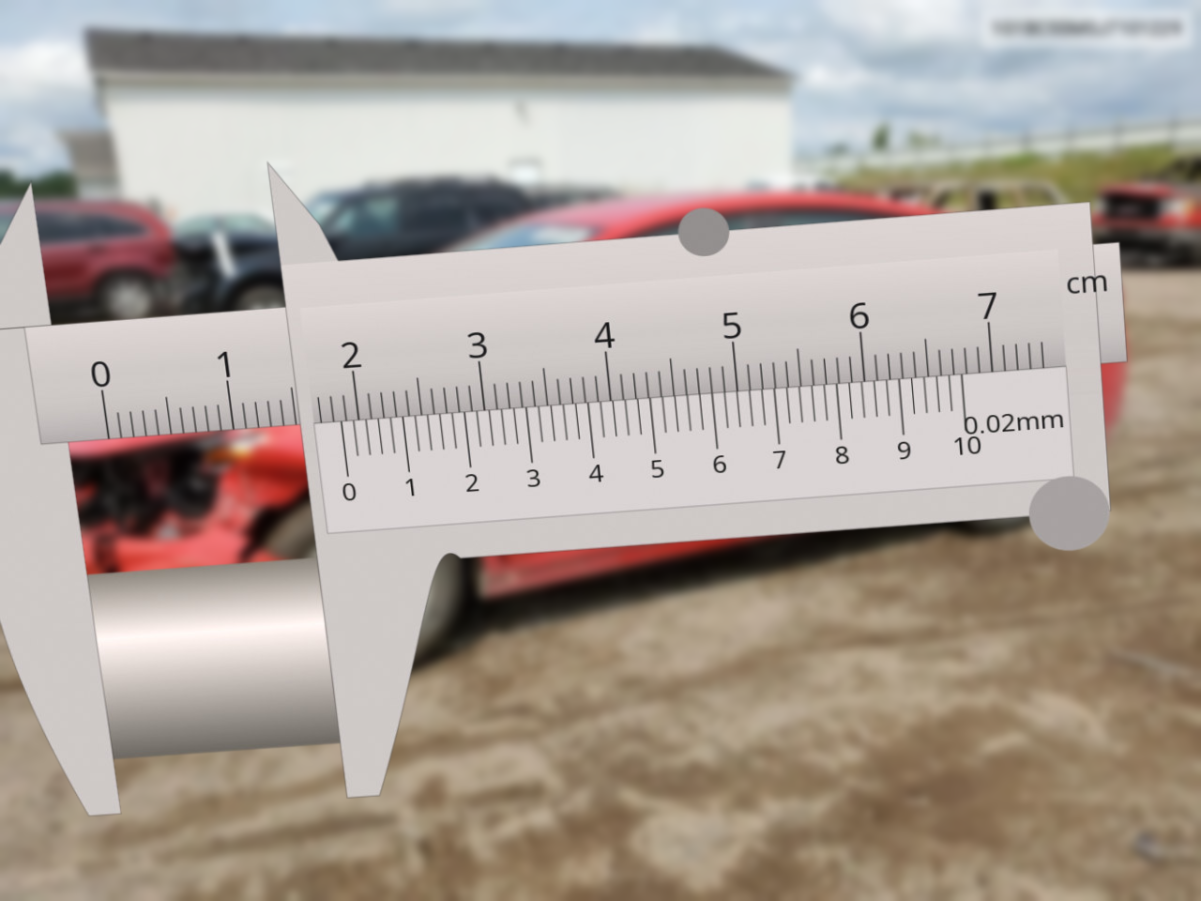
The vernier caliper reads 18.6 mm
